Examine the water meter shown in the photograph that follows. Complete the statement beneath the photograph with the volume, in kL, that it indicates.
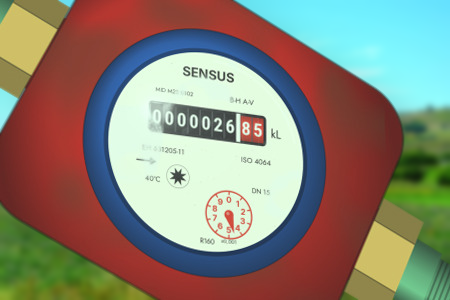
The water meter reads 26.854 kL
